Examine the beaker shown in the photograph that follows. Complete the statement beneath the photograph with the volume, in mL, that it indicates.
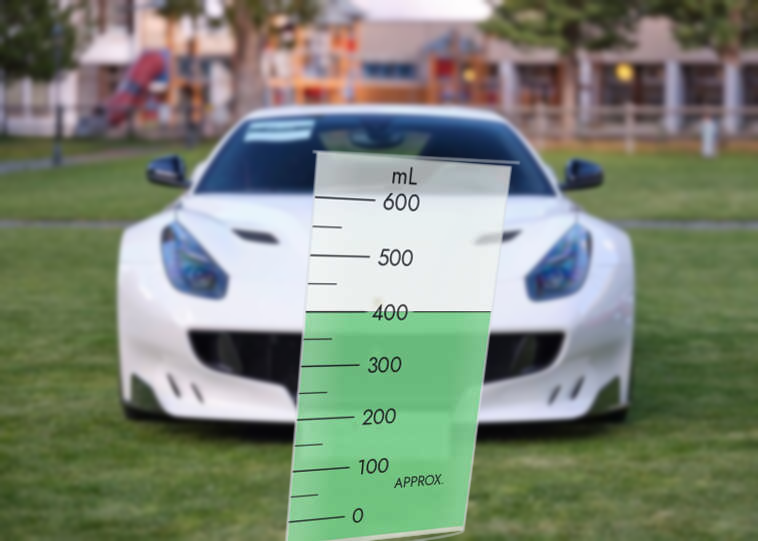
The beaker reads 400 mL
